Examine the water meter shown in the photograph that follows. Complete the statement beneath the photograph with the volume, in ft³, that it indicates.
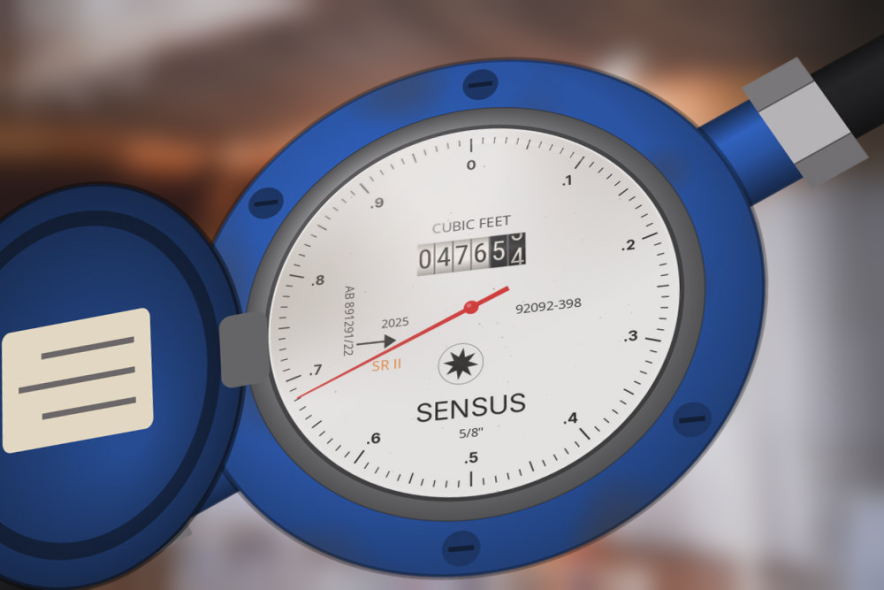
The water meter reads 47653.68 ft³
